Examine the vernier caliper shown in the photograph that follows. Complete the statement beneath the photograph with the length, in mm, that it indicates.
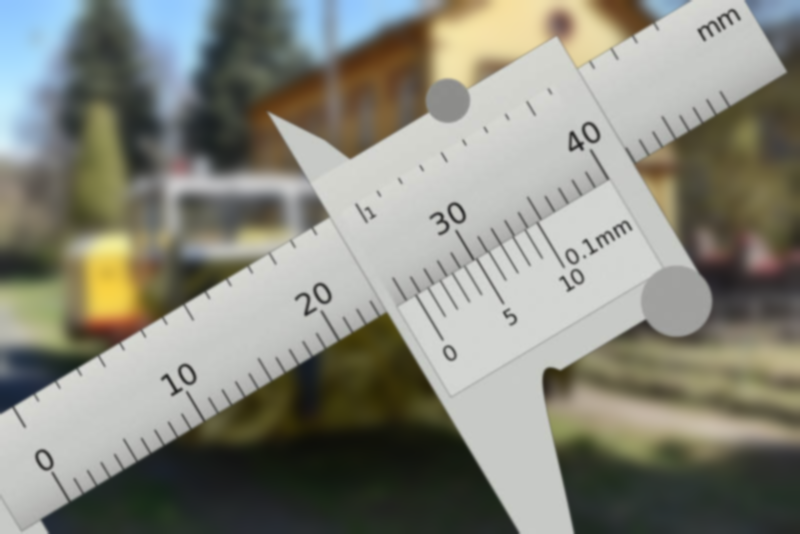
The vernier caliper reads 25.7 mm
